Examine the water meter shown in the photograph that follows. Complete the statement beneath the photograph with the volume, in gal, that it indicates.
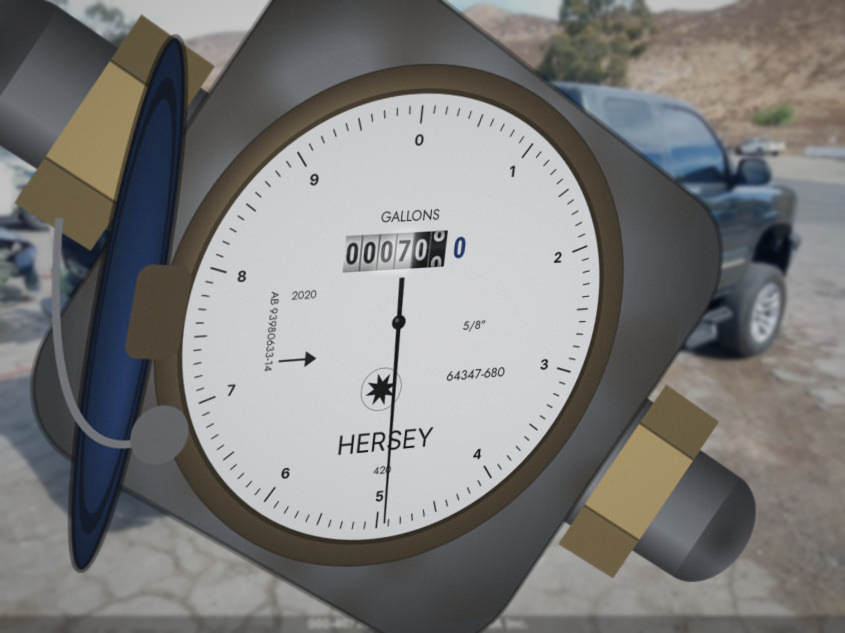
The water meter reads 7084.9 gal
